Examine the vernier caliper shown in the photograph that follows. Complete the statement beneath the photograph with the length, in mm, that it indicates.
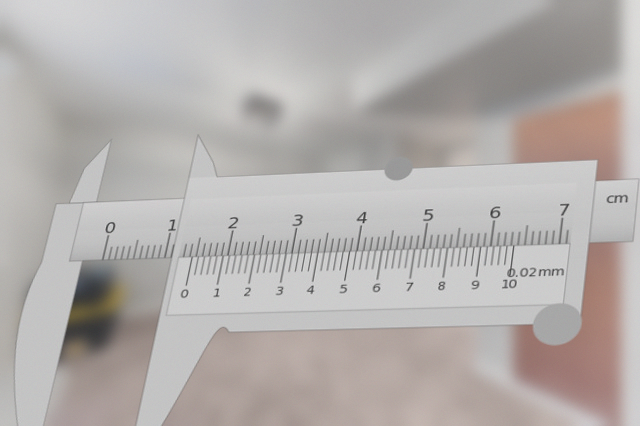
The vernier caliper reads 14.4 mm
